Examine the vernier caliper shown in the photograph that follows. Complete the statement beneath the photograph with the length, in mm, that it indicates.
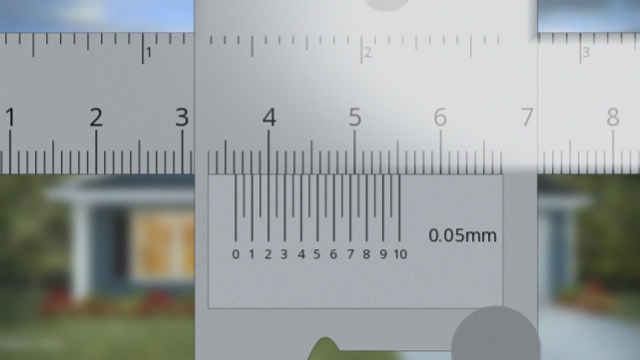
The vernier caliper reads 36.2 mm
